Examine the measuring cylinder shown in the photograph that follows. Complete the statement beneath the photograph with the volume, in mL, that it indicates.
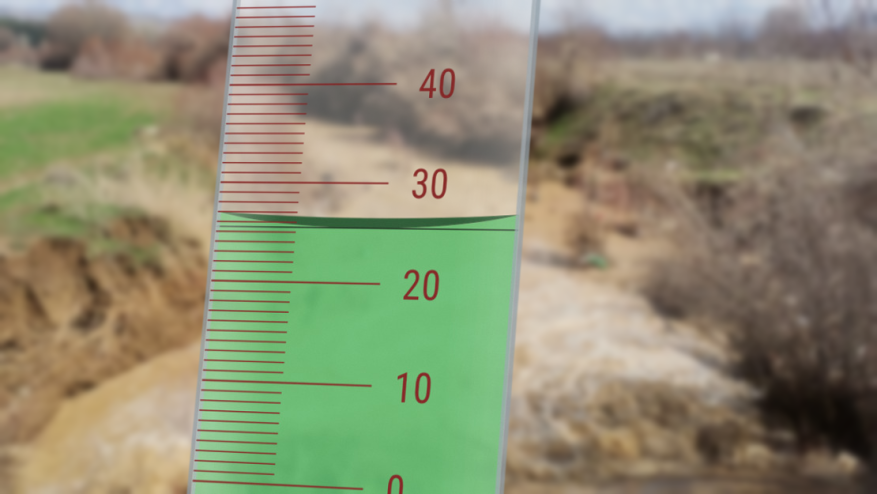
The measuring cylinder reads 25.5 mL
